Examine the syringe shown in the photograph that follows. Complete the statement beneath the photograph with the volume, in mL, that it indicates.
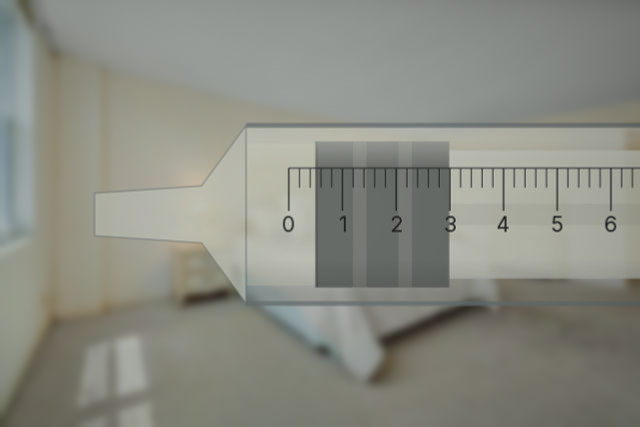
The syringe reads 0.5 mL
